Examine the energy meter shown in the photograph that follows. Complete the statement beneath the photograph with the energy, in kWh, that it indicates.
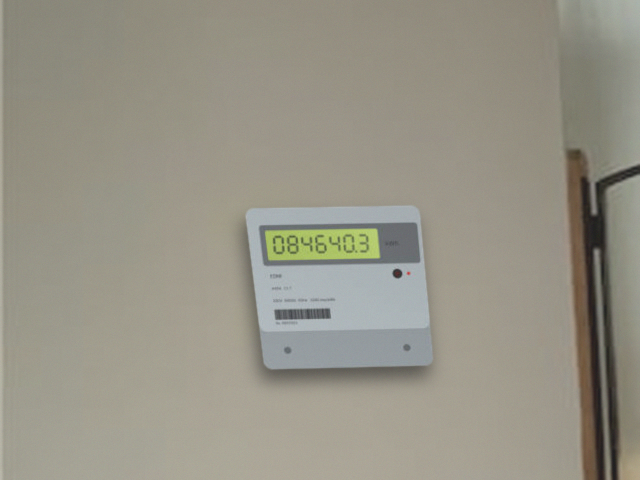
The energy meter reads 84640.3 kWh
